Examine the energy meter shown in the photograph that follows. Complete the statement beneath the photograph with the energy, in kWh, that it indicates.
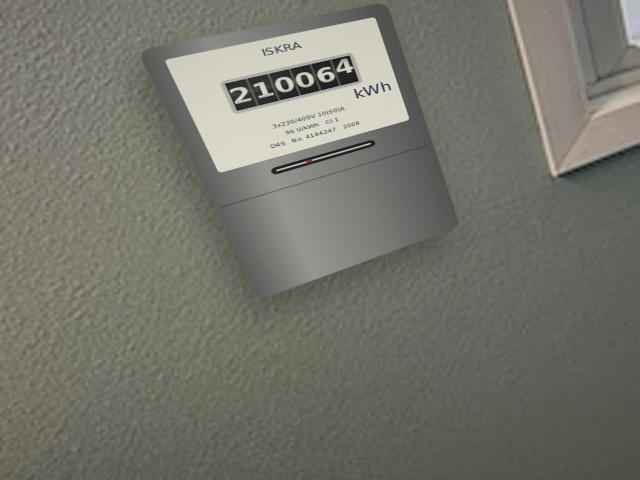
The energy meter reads 210064 kWh
